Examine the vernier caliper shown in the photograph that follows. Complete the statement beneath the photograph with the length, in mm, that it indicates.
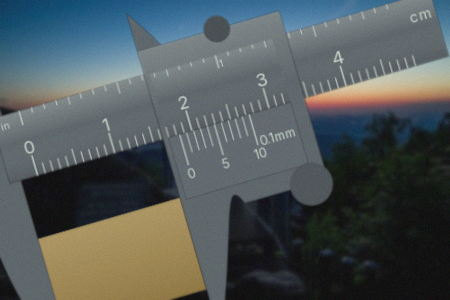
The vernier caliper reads 18.4 mm
